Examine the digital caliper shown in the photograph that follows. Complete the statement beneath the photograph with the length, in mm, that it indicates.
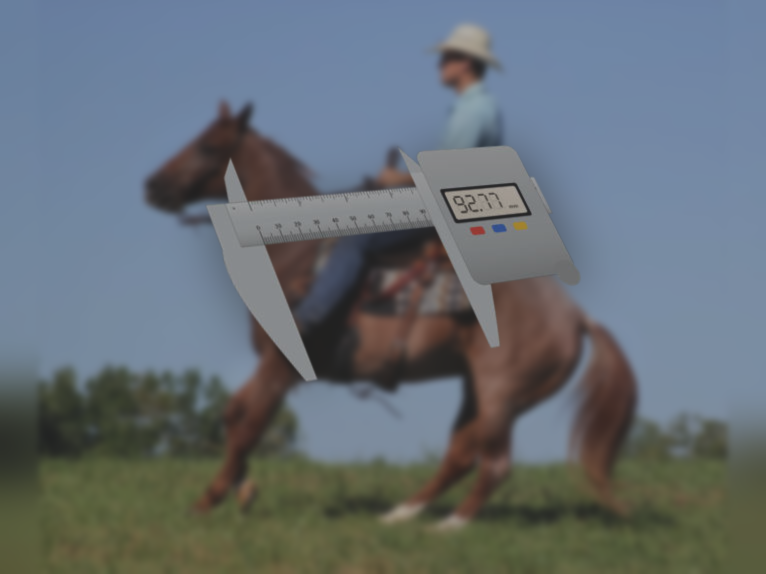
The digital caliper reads 92.77 mm
